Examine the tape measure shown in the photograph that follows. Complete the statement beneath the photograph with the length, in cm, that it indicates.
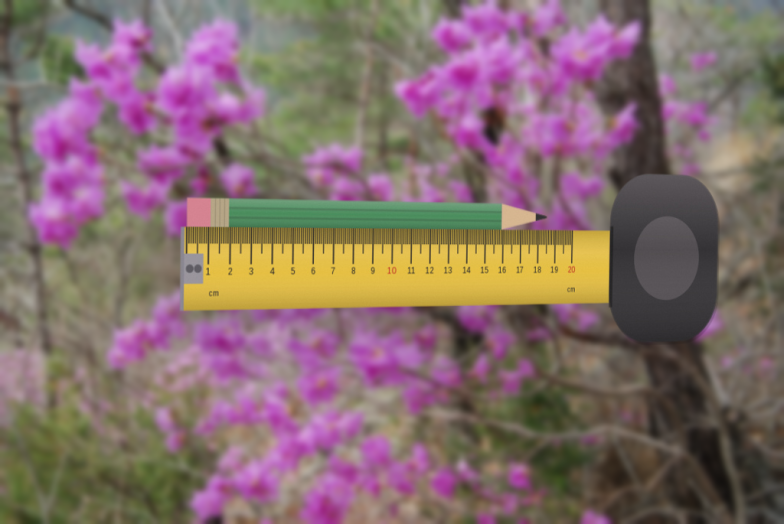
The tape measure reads 18.5 cm
